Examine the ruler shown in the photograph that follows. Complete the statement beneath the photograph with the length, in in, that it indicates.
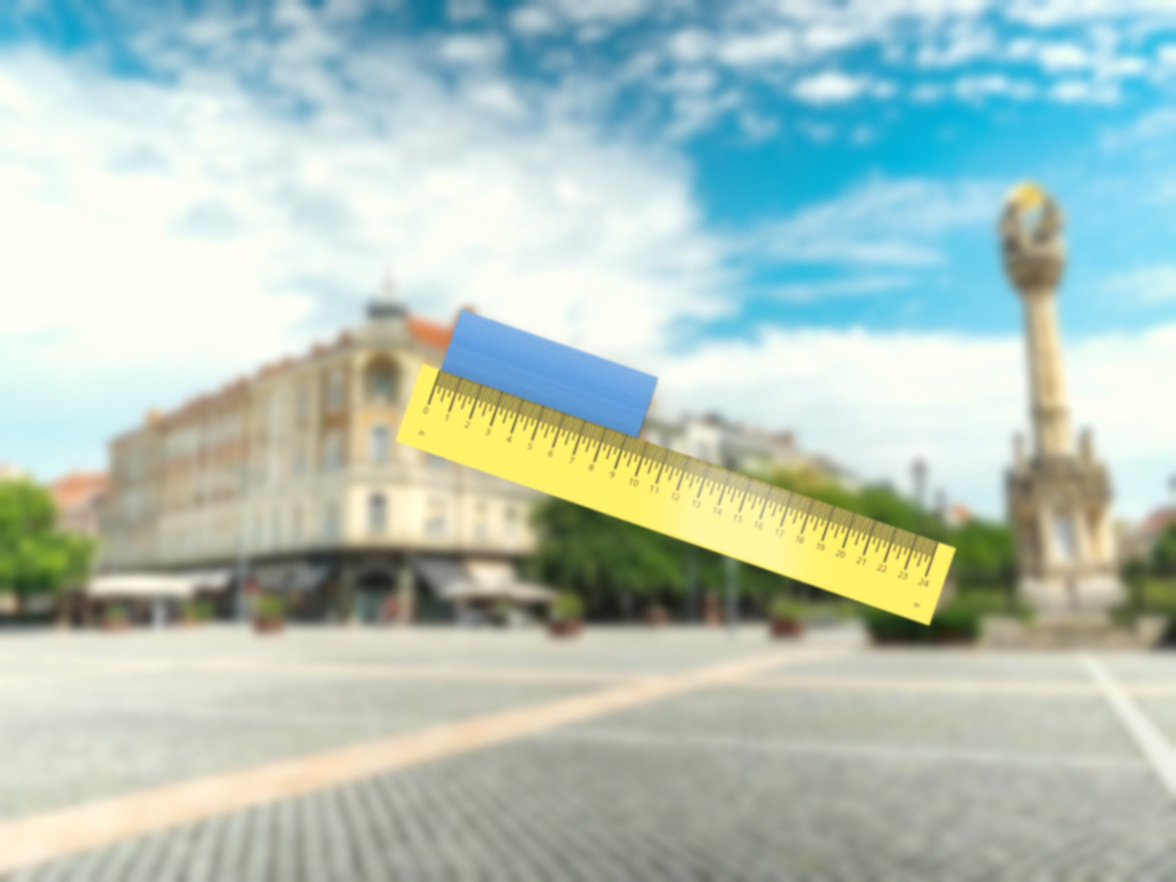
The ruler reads 9.5 in
